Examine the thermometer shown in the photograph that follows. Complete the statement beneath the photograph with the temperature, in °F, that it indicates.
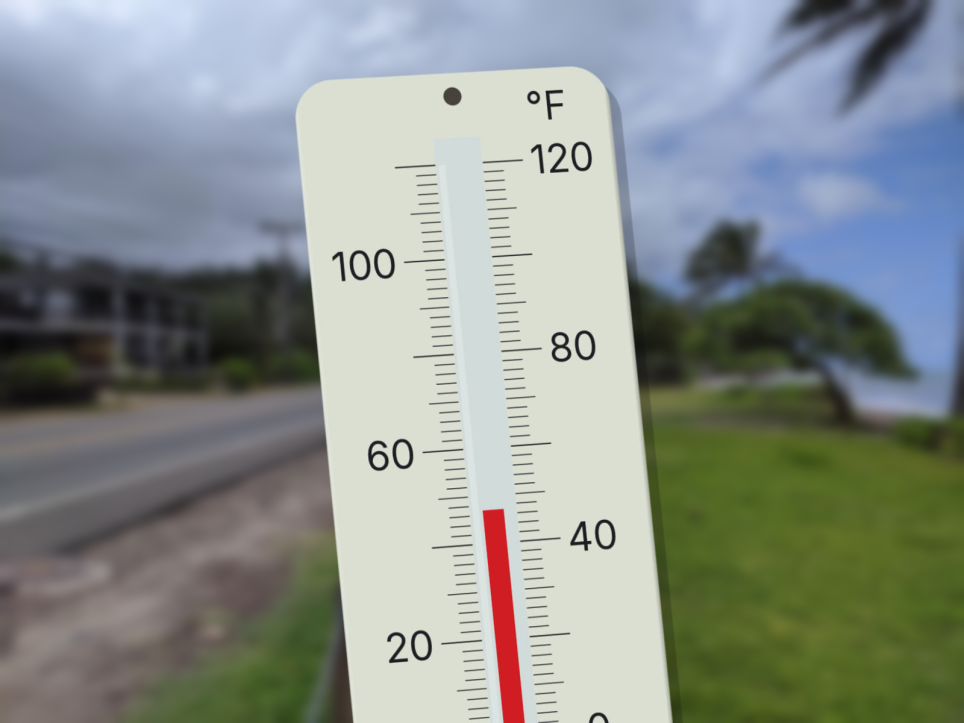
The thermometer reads 47 °F
